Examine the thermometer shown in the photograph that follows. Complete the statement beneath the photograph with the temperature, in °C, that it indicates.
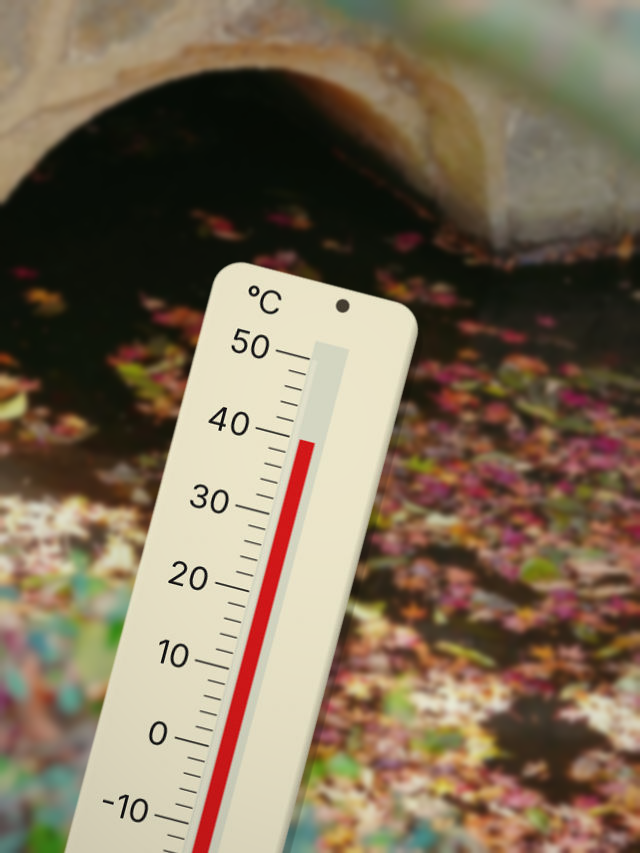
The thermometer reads 40 °C
